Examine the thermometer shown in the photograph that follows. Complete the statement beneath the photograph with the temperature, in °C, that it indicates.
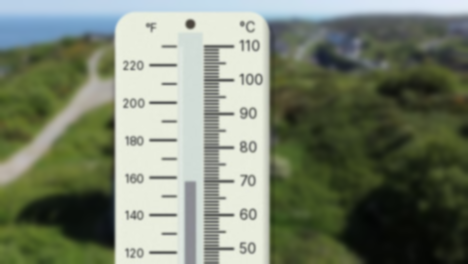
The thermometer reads 70 °C
